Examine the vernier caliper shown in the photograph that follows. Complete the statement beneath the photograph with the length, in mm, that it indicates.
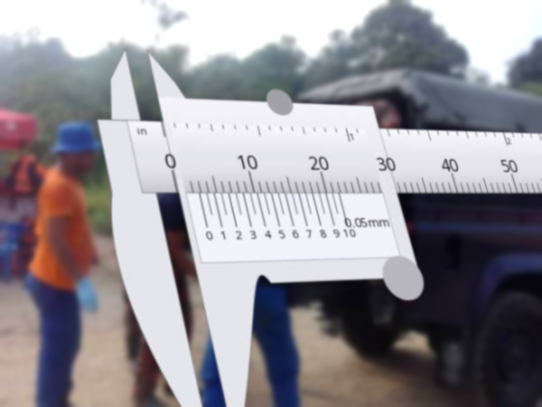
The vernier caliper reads 2.8 mm
